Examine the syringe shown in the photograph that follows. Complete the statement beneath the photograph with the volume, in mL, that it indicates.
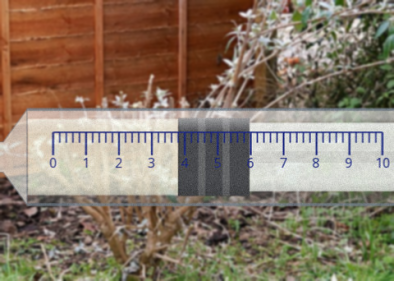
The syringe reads 3.8 mL
